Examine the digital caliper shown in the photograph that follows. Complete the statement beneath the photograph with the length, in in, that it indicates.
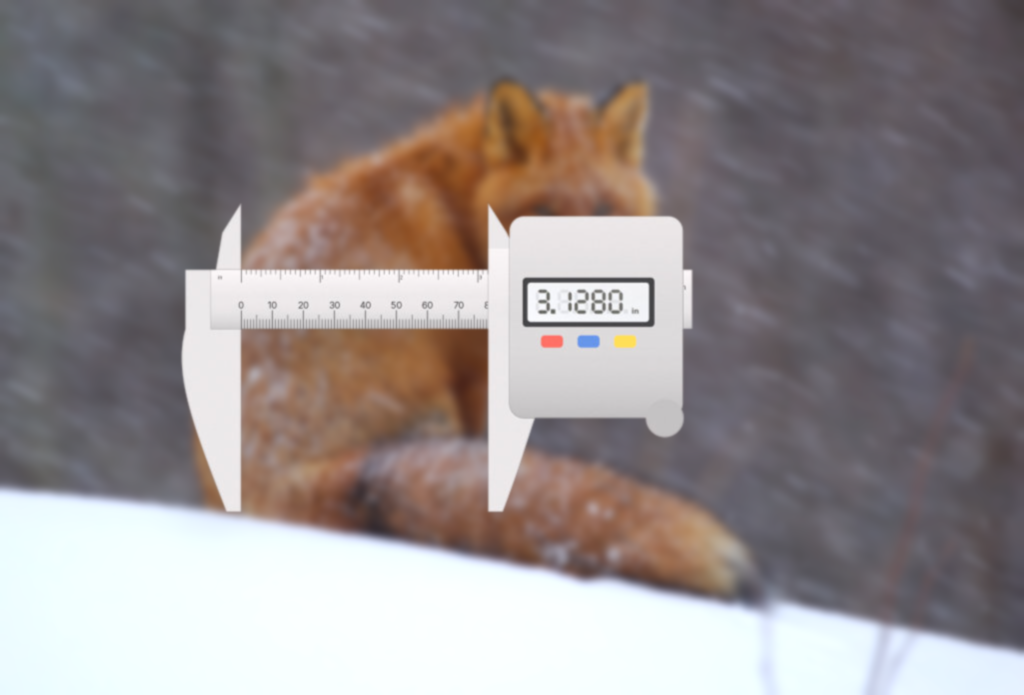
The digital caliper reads 3.1280 in
